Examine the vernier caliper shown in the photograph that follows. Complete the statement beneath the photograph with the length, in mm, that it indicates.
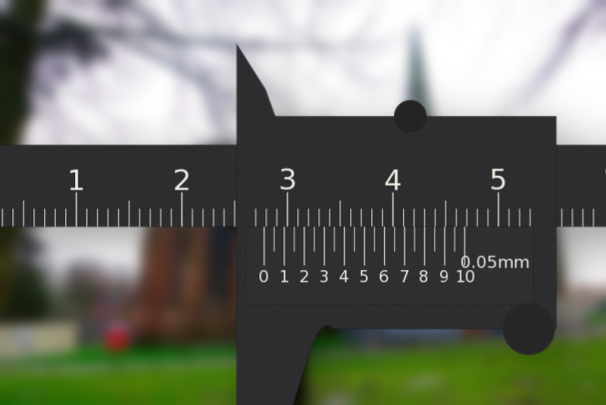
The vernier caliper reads 27.8 mm
